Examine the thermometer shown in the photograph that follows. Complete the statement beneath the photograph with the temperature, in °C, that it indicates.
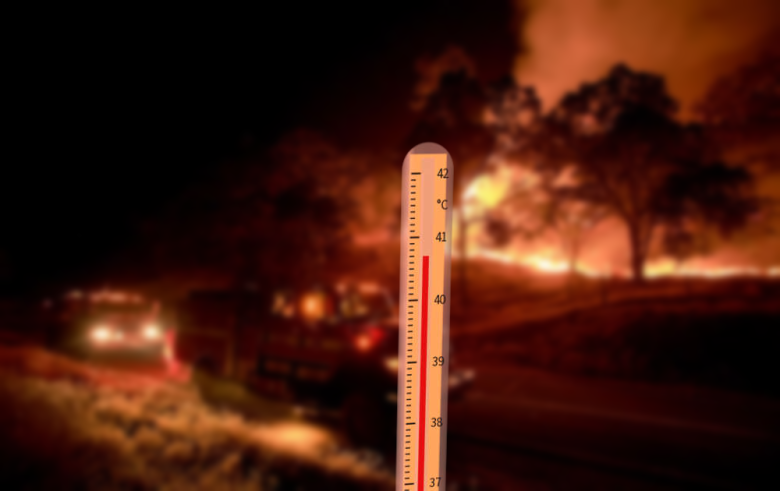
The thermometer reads 40.7 °C
